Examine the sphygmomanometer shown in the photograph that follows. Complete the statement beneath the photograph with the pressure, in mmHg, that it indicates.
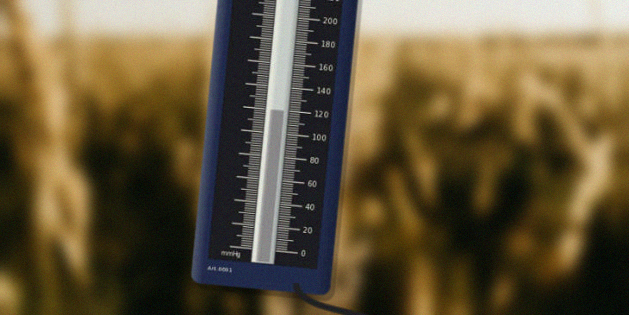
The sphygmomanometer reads 120 mmHg
